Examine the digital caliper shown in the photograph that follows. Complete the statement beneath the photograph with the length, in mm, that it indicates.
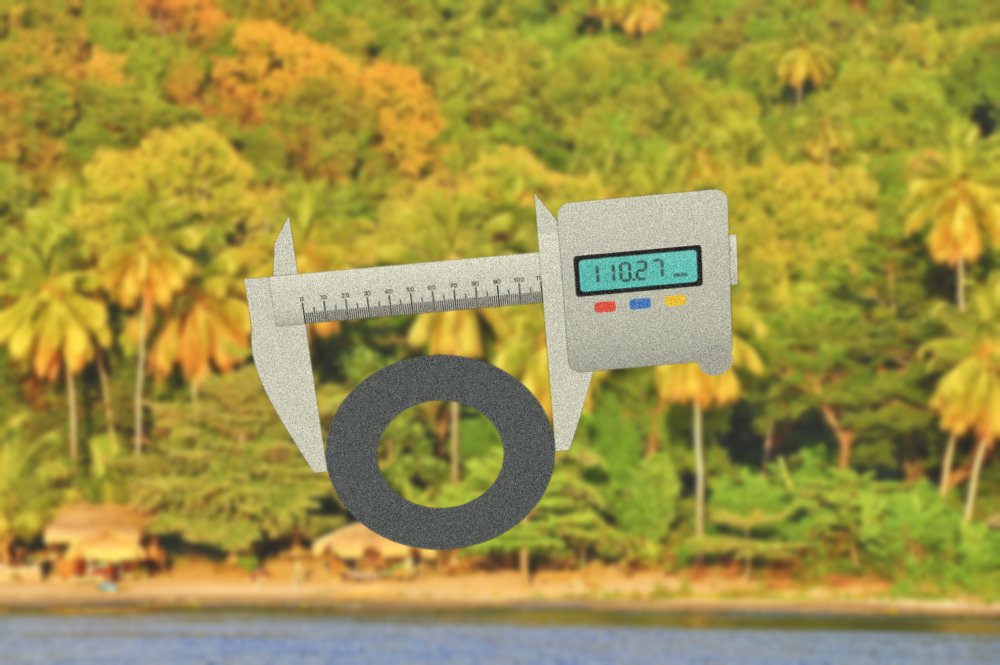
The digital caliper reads 110.27 mm
